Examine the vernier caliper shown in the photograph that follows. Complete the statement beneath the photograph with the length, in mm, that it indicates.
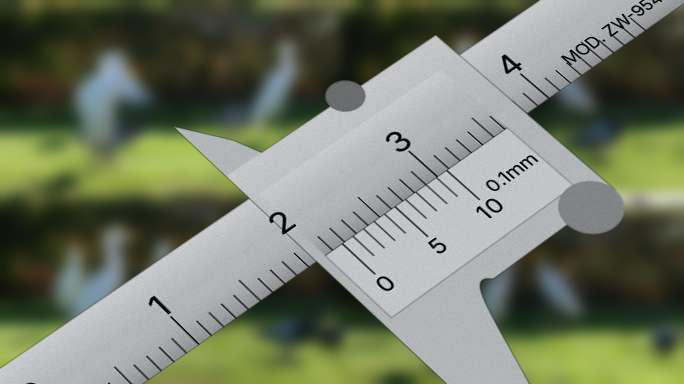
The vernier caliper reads 21.8 mm
